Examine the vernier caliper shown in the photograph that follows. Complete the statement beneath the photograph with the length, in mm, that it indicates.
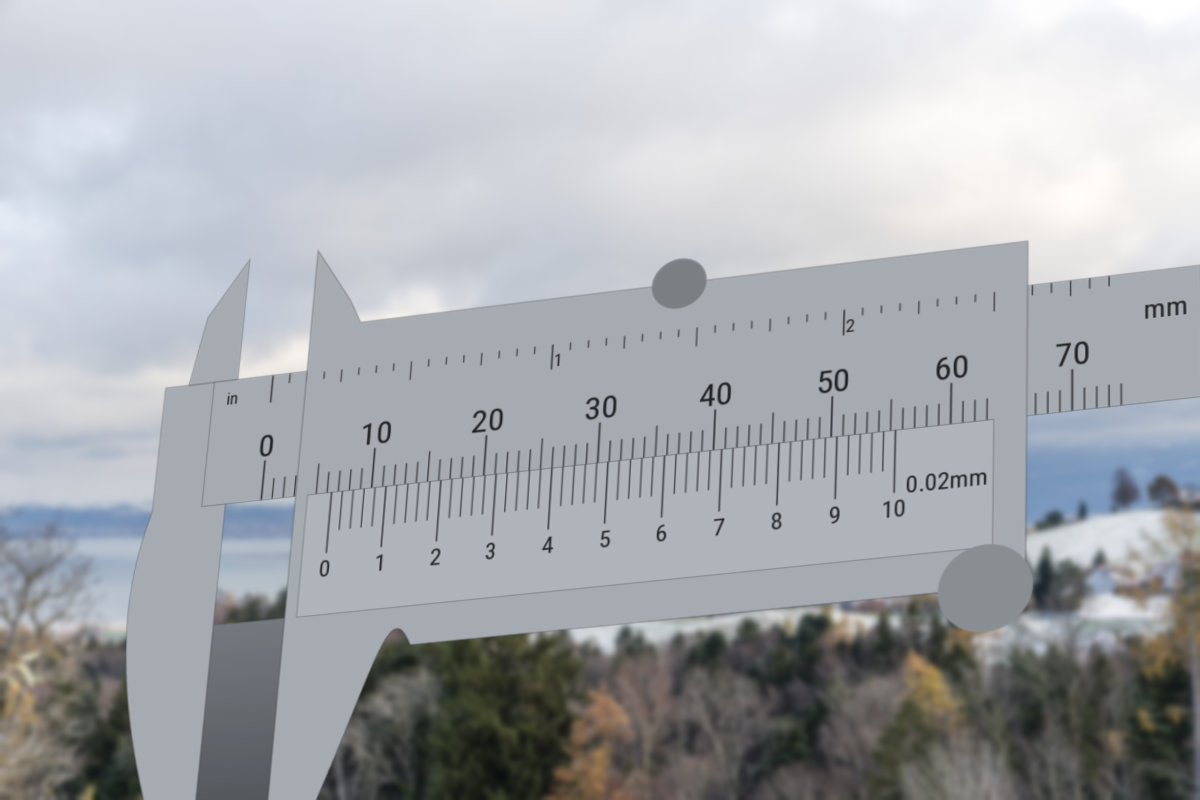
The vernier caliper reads 6.4 mm
